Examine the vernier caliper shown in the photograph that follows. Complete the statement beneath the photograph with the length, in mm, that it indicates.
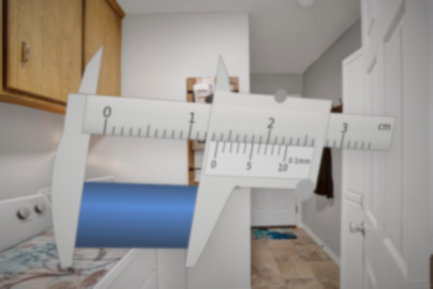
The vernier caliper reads 13.6 mm
